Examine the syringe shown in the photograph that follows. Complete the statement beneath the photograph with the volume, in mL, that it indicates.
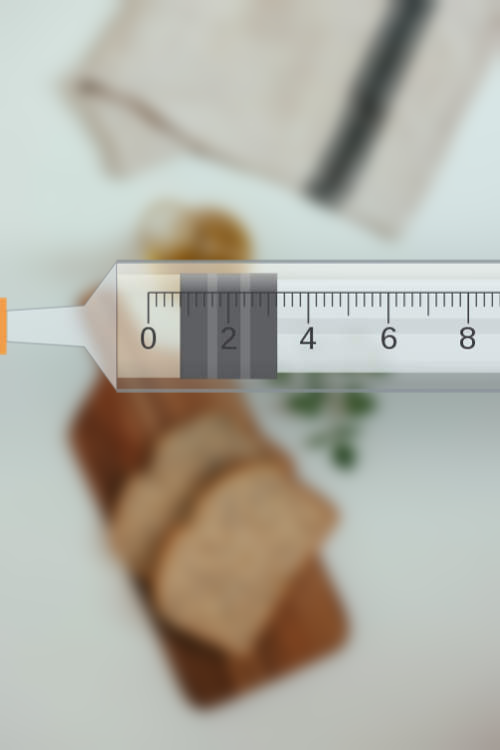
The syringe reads 0.8 mL
